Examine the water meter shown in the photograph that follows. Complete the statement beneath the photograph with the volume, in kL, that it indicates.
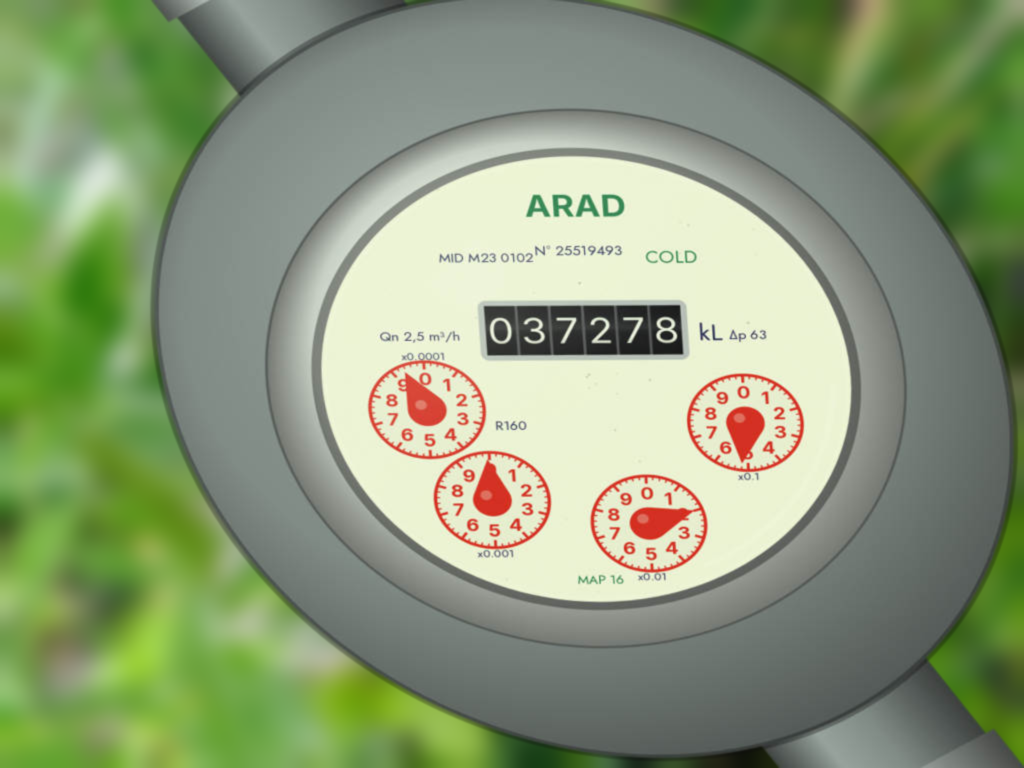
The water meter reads 37278.5199 kL
